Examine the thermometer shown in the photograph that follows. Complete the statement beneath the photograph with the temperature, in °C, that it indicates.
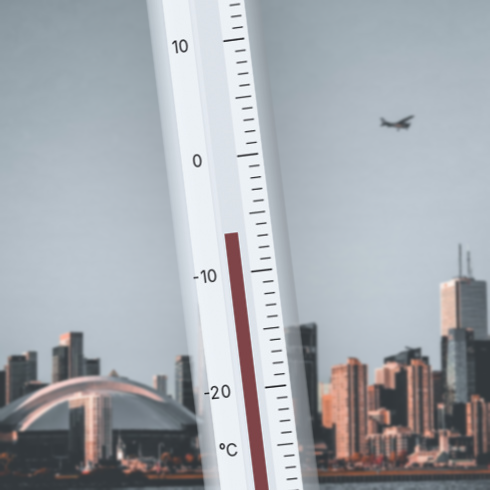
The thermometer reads -6.5 °C
